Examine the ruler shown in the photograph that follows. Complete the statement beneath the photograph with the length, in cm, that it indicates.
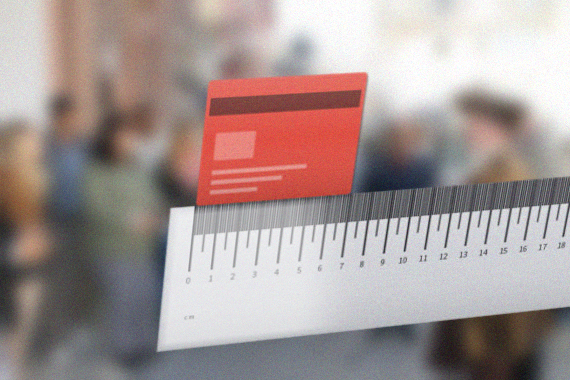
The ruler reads 7 cm
